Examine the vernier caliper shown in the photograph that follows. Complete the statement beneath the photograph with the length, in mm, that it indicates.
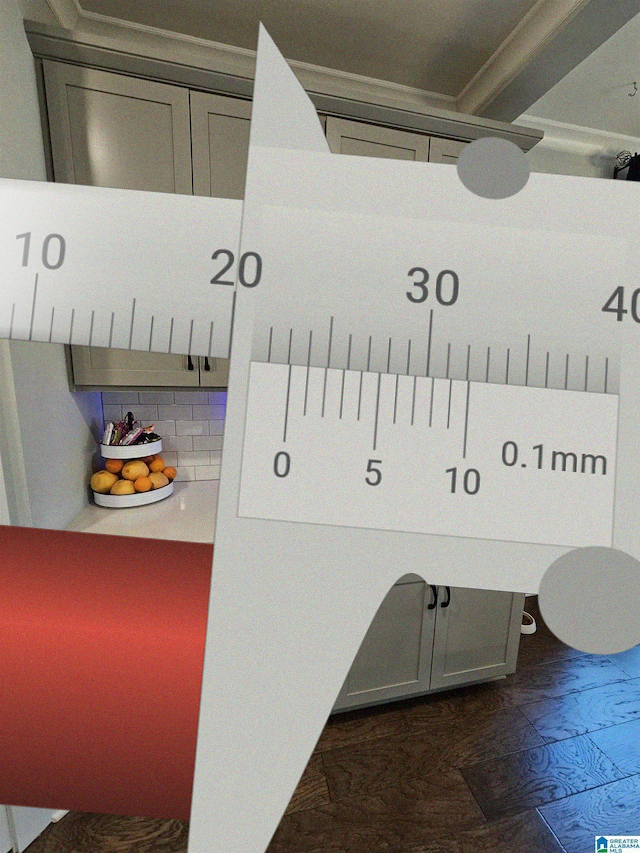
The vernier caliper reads 23.1 mm
